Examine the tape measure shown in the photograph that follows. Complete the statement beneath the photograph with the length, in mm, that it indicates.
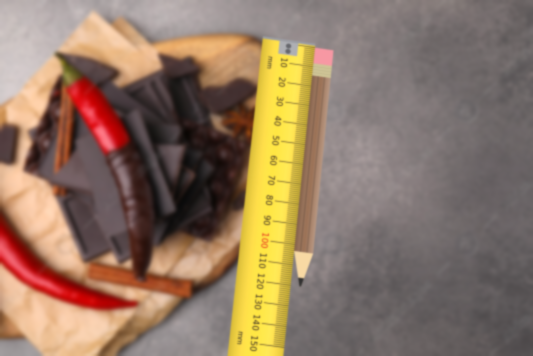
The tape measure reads 120 mm
